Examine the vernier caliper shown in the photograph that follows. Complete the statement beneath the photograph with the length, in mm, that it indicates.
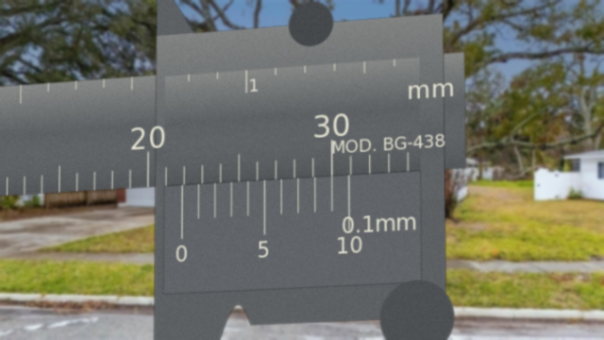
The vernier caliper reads 21.9 mm
